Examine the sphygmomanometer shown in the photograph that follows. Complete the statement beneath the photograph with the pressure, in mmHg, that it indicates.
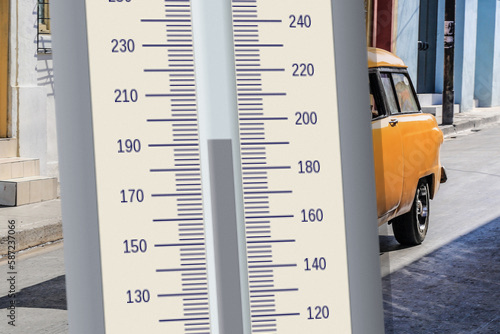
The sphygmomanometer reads 192 mmHg
